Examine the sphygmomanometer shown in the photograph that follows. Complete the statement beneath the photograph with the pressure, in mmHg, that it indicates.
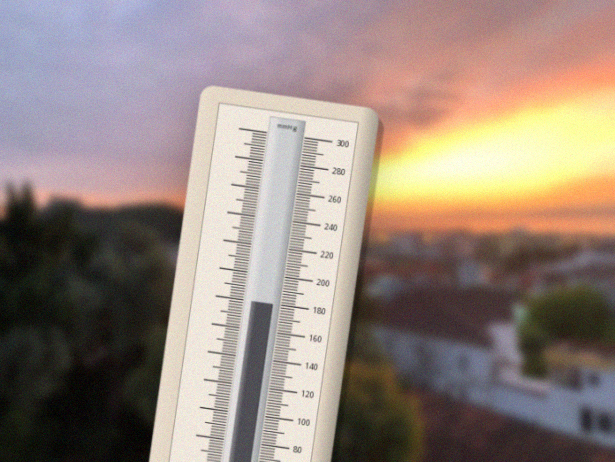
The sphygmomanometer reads 180 mmHg
